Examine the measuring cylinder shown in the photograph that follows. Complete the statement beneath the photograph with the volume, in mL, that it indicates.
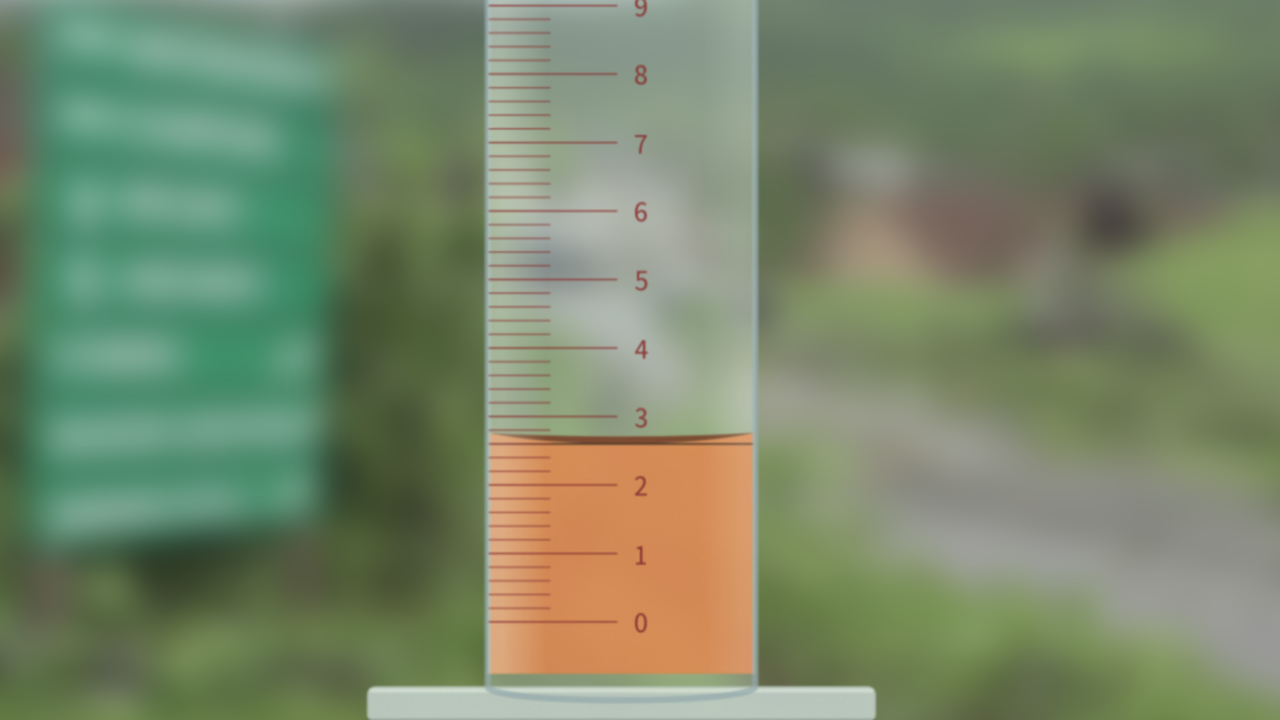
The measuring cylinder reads 2.6 mL
